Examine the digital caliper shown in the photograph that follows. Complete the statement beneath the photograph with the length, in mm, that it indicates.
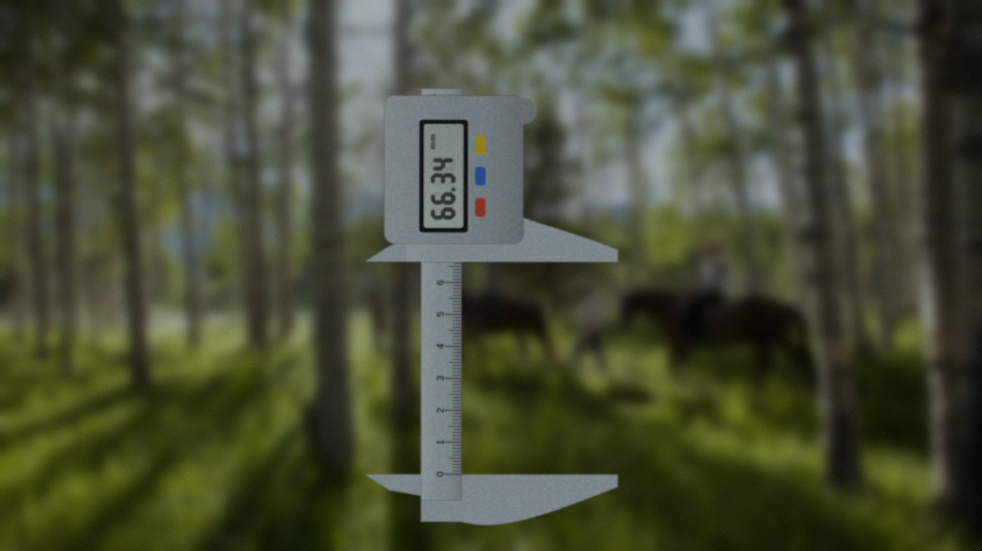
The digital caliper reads 66.34 mm
